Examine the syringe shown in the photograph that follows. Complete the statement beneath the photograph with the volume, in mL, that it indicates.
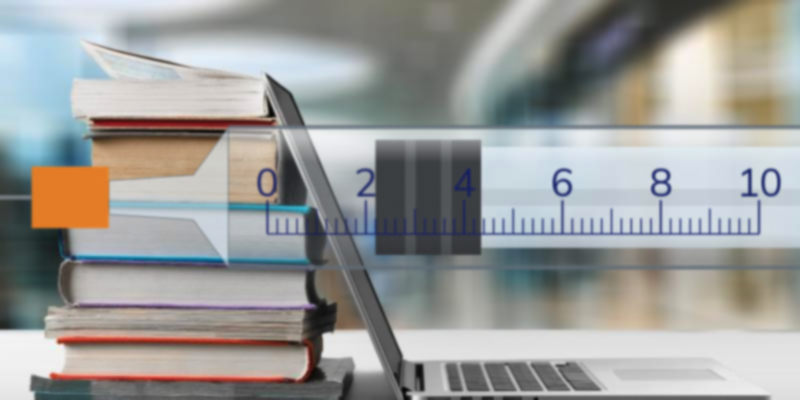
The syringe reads 2.2 mL
